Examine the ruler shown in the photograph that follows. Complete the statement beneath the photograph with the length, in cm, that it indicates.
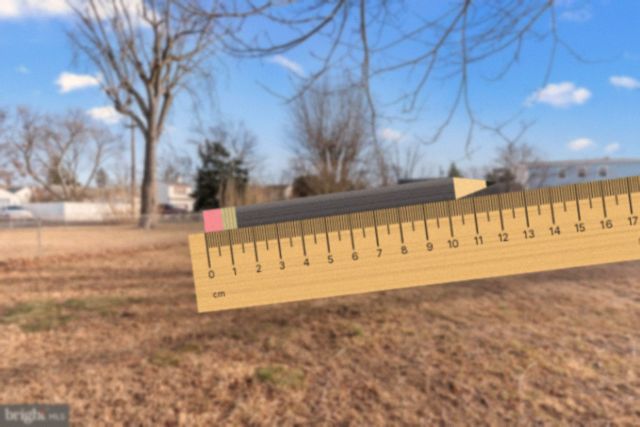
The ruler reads 12 cm
